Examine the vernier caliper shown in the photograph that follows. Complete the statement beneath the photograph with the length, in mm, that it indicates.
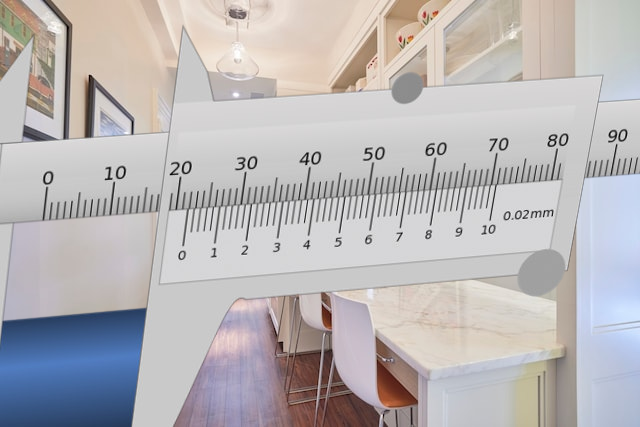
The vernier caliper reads 21.8 mm
